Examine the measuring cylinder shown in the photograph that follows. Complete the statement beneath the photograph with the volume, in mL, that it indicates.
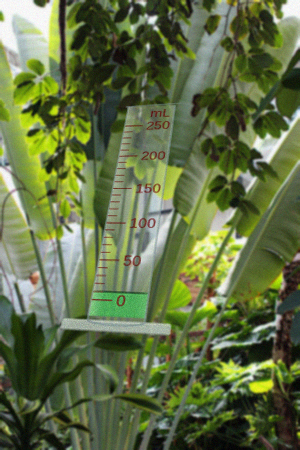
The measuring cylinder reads 10 mL
